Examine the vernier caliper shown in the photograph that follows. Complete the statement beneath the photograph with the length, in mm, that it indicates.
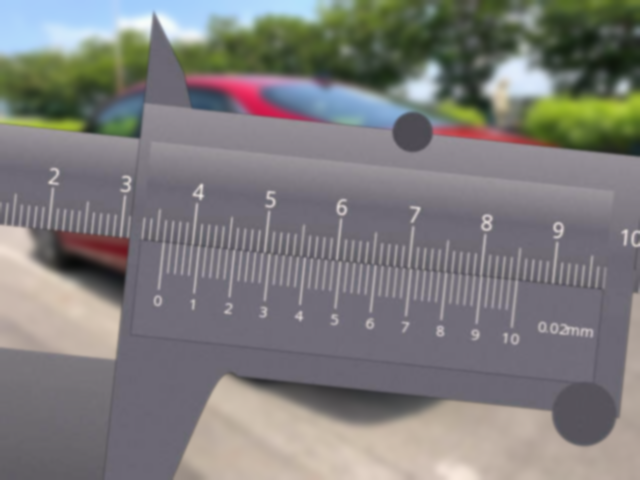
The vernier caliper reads 36.0 mm
